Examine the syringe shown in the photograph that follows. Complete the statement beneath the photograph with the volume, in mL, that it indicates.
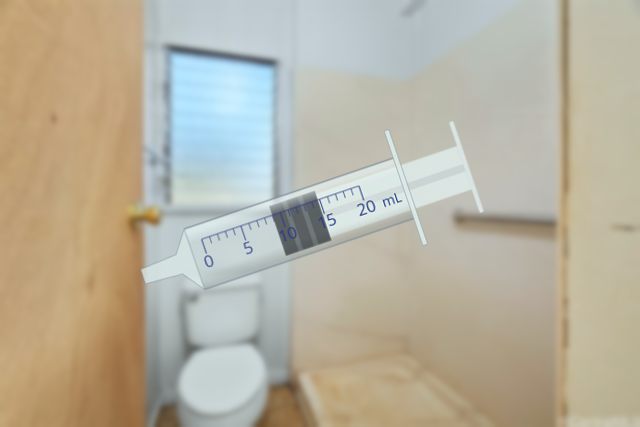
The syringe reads 9 mL
